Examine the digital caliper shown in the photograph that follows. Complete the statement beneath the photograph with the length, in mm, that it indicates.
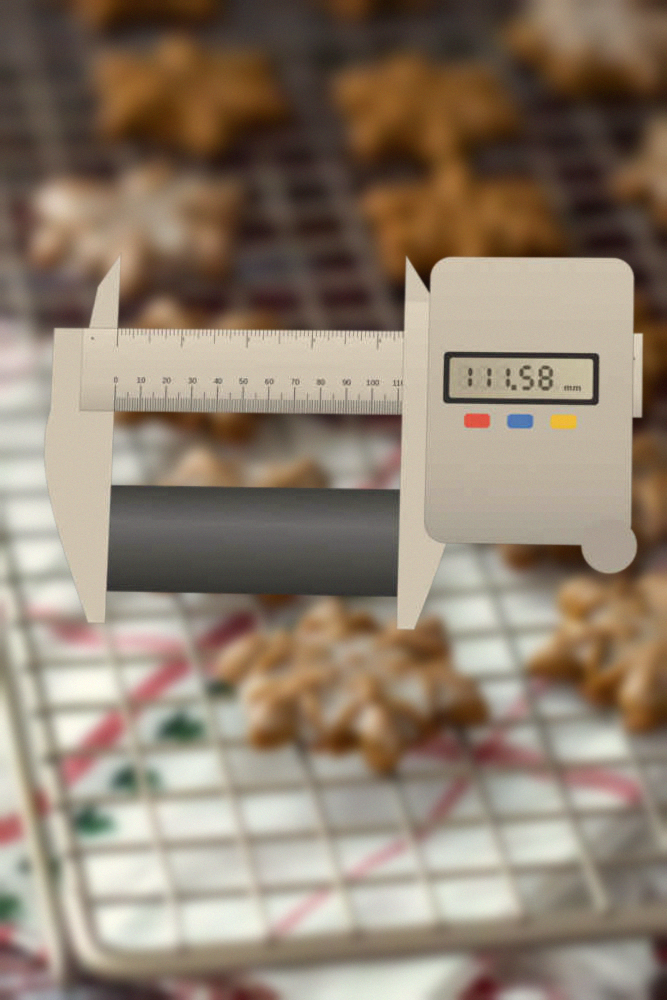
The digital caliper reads 111.58 mm
